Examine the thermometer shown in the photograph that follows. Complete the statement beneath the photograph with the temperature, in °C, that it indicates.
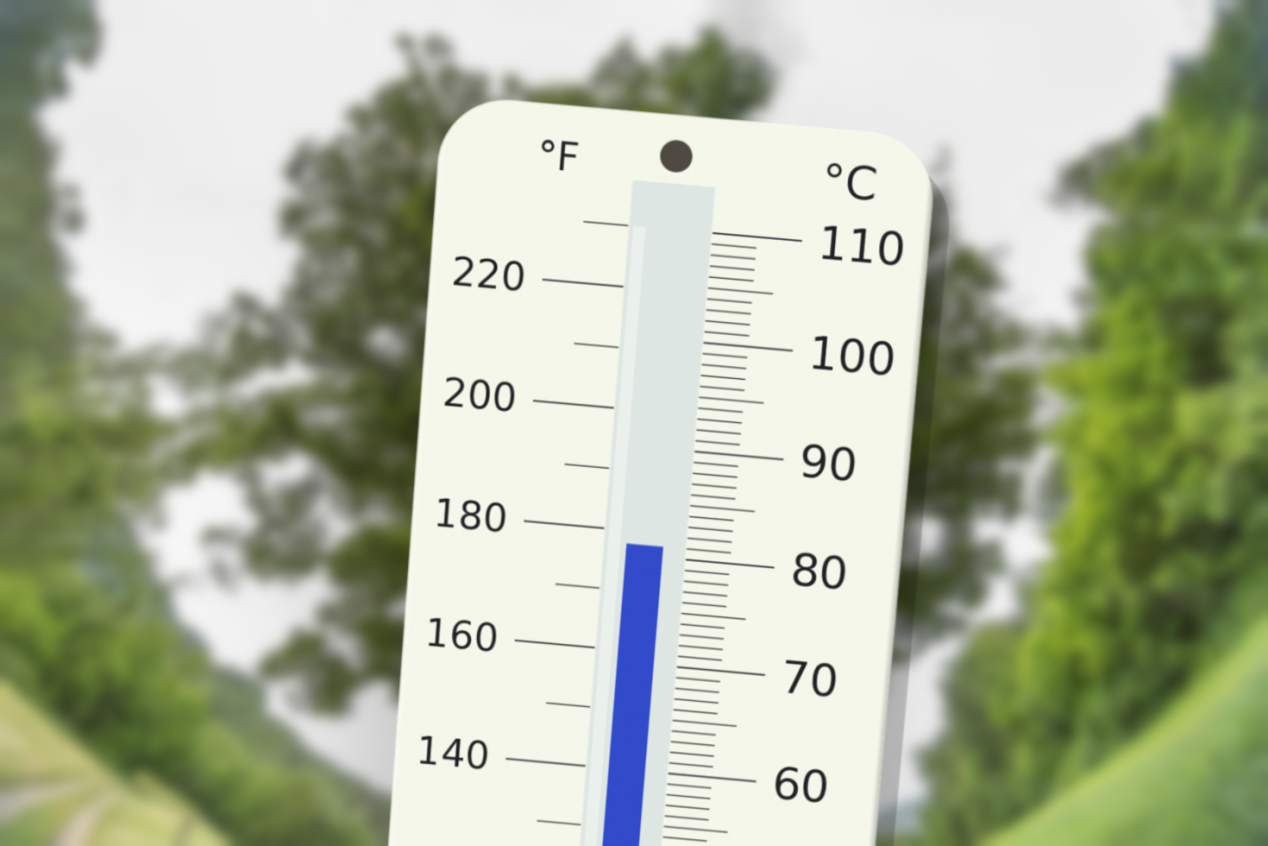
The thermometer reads 81 °C
